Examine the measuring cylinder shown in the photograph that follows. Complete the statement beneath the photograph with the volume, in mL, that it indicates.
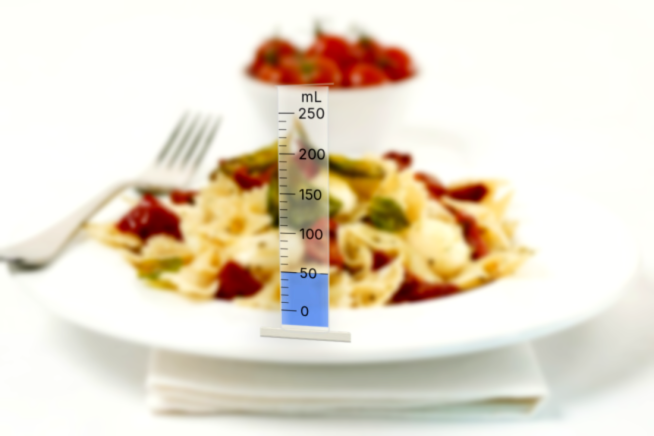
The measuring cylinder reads 50 mL
